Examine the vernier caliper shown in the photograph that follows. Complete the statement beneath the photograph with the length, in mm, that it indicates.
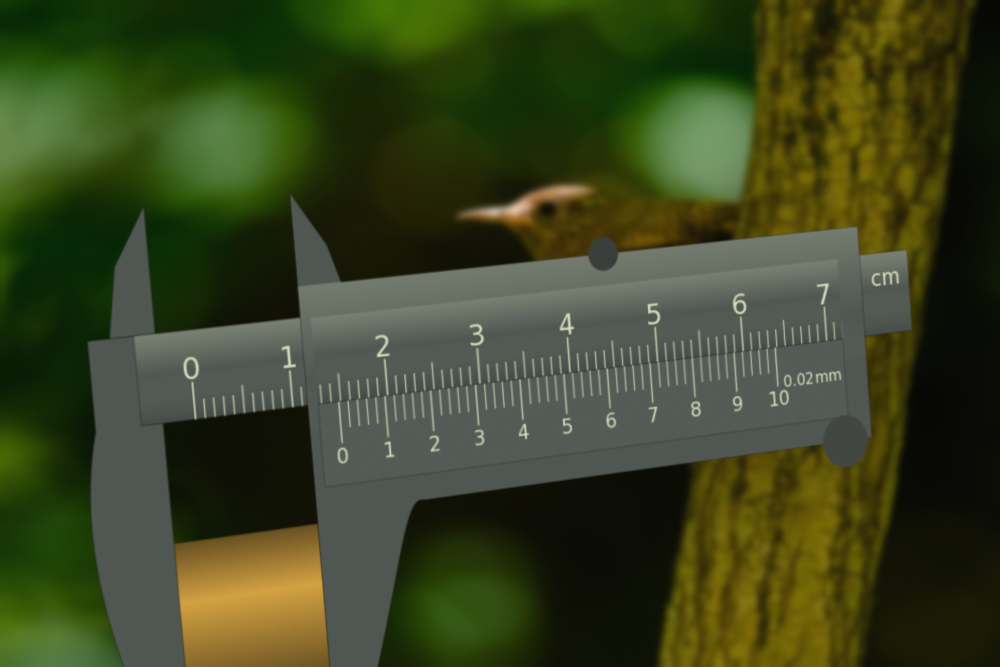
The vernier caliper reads 14.8 mm
